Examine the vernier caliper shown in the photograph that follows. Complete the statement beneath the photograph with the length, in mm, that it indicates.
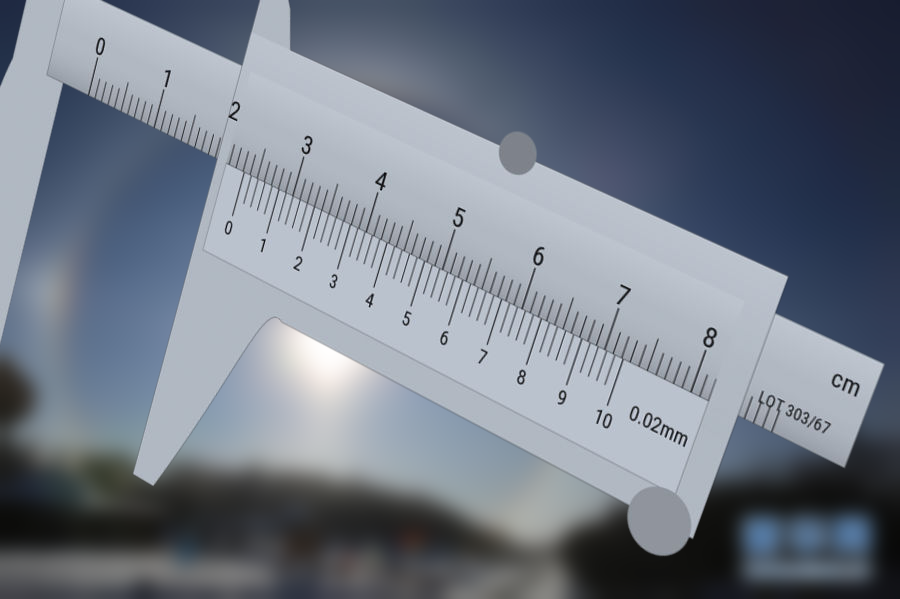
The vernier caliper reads 23.2 mm
